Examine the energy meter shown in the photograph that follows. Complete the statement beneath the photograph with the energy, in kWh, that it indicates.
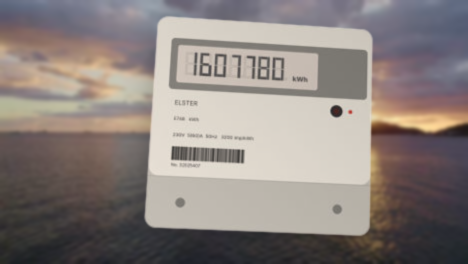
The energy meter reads 1607780 kWh
